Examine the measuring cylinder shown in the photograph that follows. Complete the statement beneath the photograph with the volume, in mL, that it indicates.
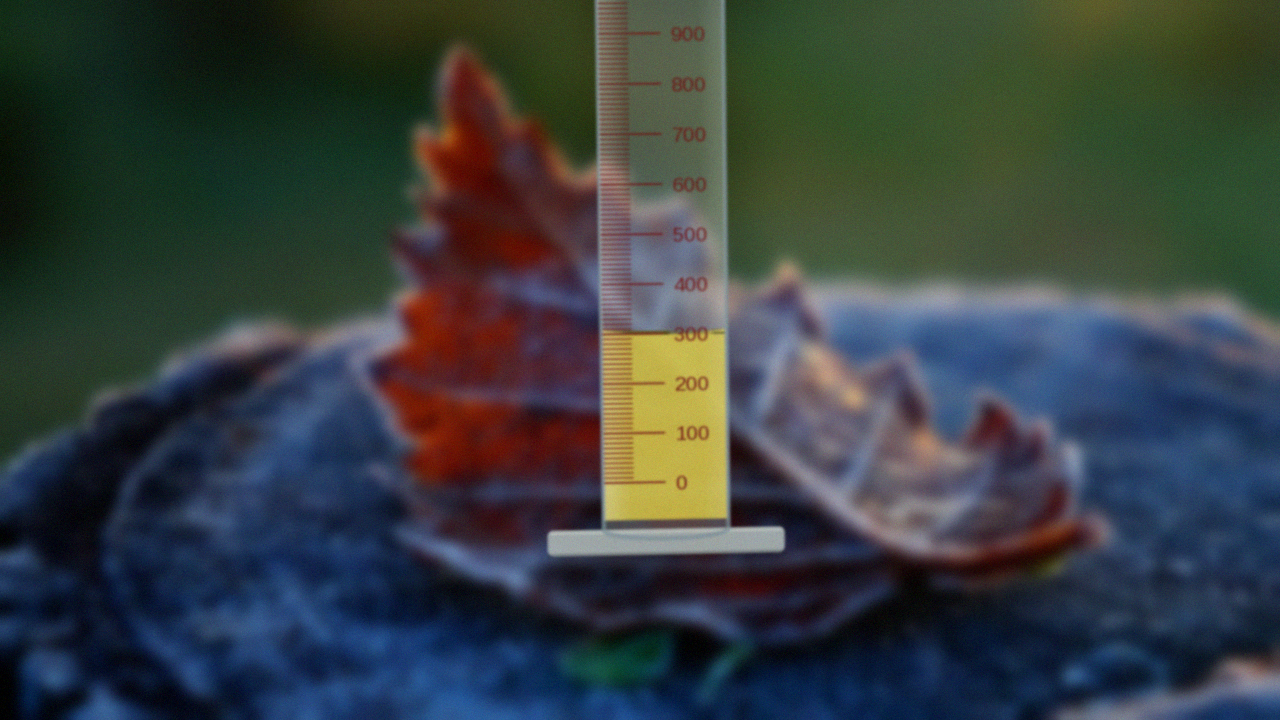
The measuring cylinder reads 300 mL
